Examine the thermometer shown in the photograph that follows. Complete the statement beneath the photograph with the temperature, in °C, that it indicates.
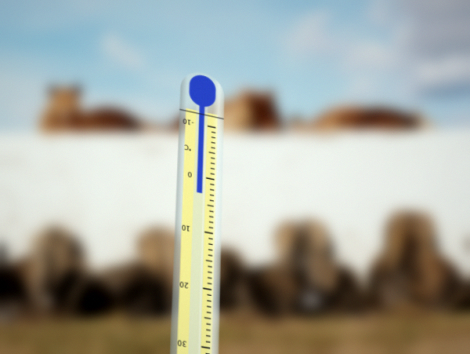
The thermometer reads 3 °C
